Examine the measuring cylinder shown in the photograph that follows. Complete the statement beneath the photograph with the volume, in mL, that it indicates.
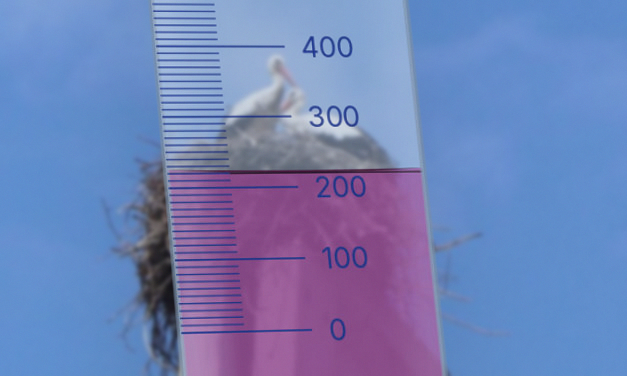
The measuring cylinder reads 220 mL
